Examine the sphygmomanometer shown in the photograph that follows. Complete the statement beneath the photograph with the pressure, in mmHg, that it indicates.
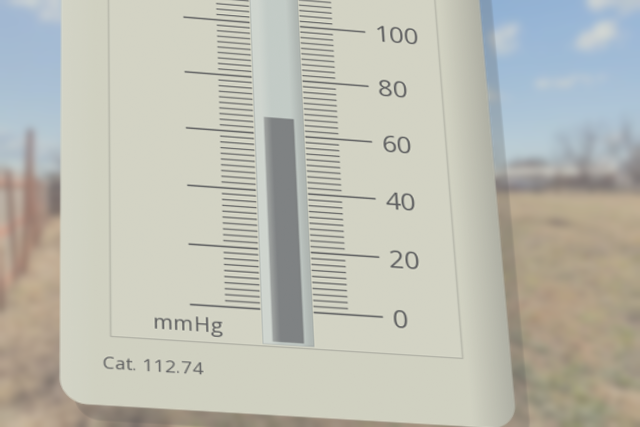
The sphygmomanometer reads 66 mmHg
